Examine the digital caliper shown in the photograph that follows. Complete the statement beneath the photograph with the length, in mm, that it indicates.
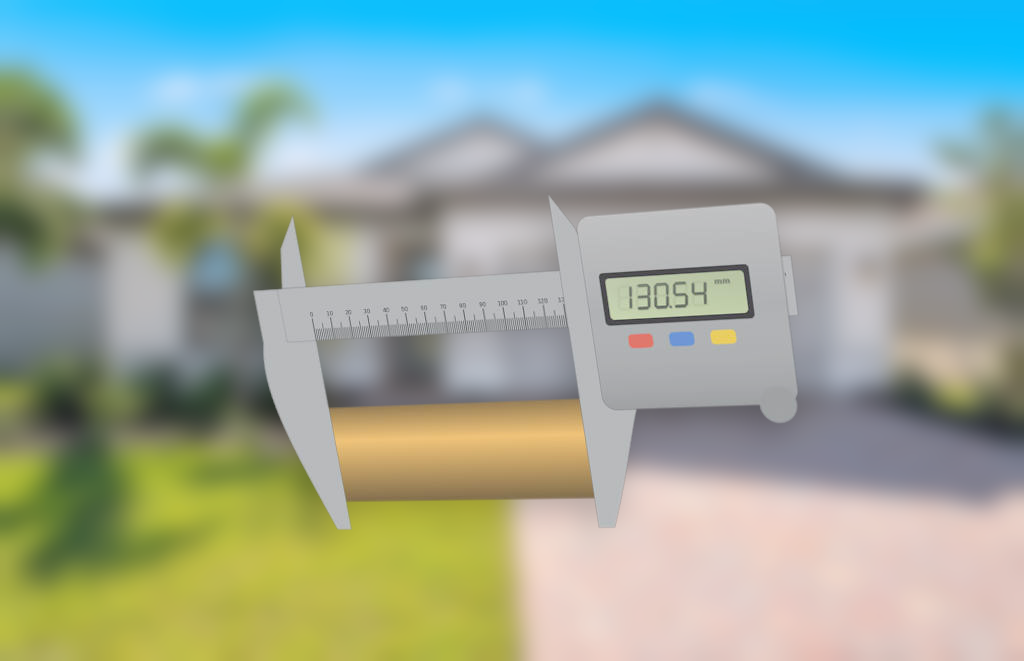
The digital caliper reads 130.54 mm
